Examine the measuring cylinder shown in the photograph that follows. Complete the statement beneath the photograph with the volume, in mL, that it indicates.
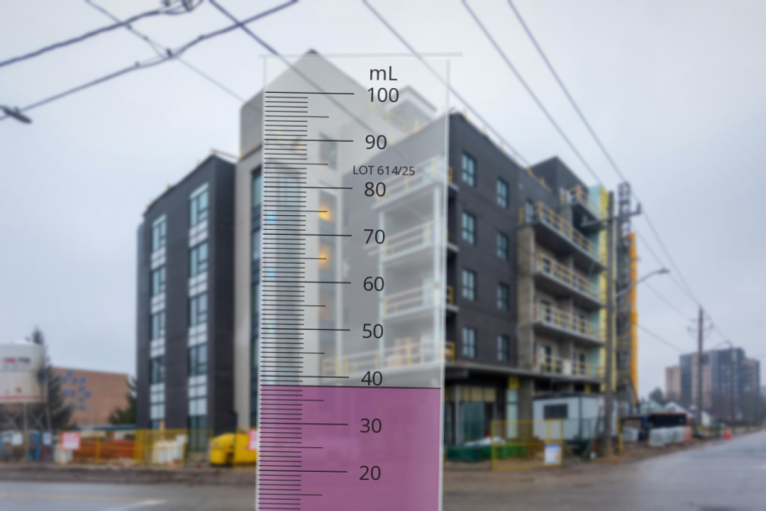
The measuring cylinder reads 38 mL
